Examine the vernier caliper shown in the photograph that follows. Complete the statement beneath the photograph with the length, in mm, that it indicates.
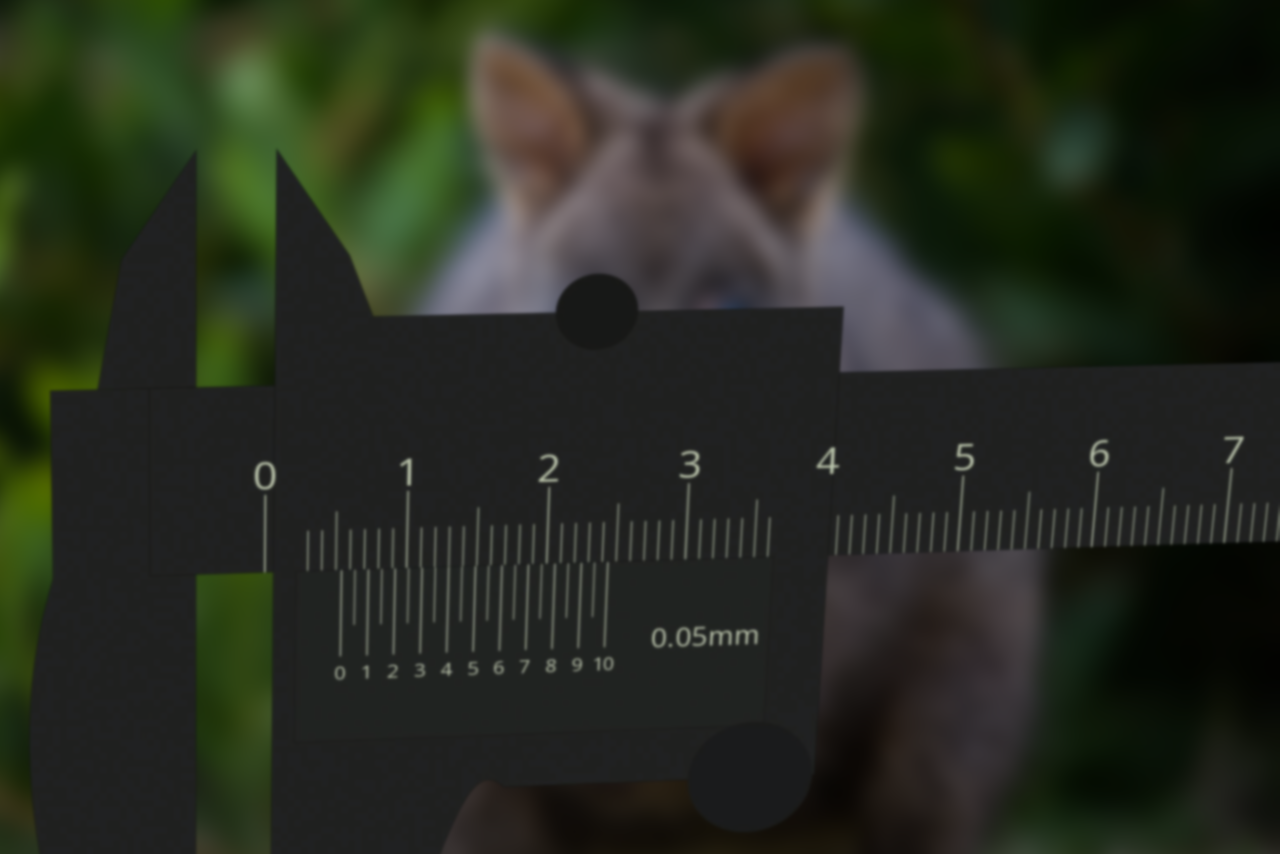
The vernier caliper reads 5.4 mm
